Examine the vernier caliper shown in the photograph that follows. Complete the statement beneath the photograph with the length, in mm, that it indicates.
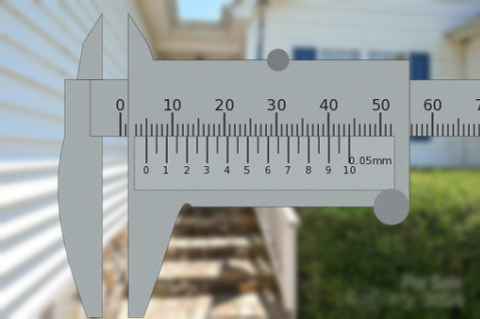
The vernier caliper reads 5.0 mm
